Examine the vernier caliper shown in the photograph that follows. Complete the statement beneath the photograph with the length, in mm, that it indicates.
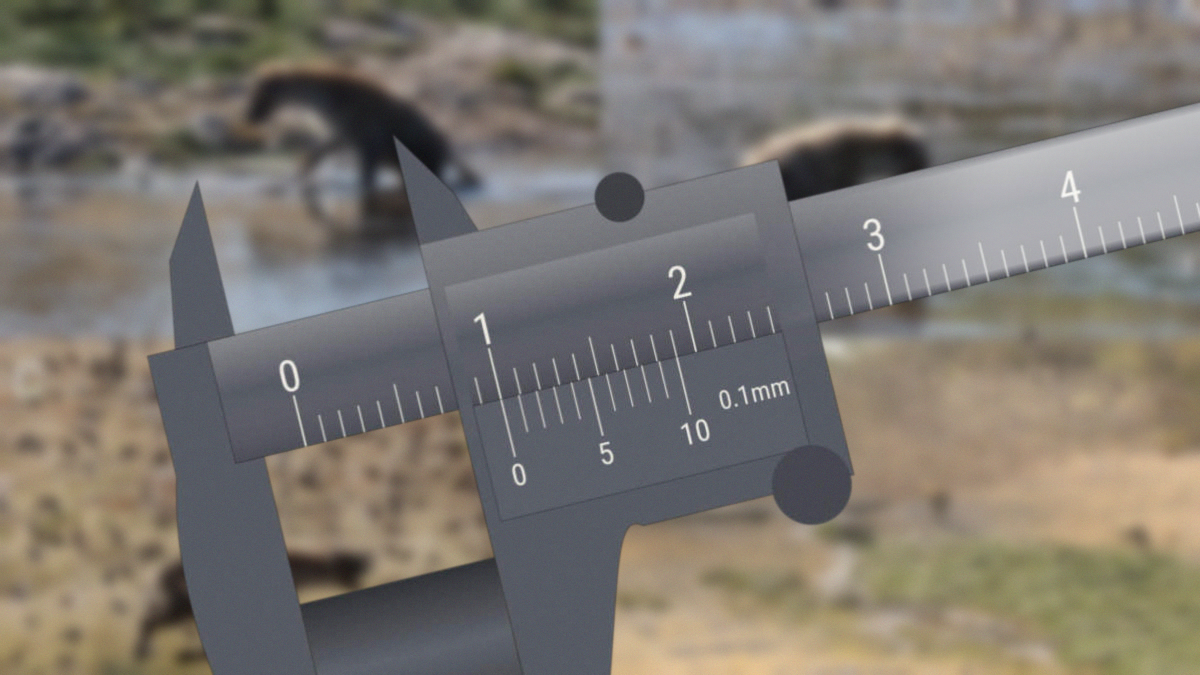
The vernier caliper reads 10.0 mm
